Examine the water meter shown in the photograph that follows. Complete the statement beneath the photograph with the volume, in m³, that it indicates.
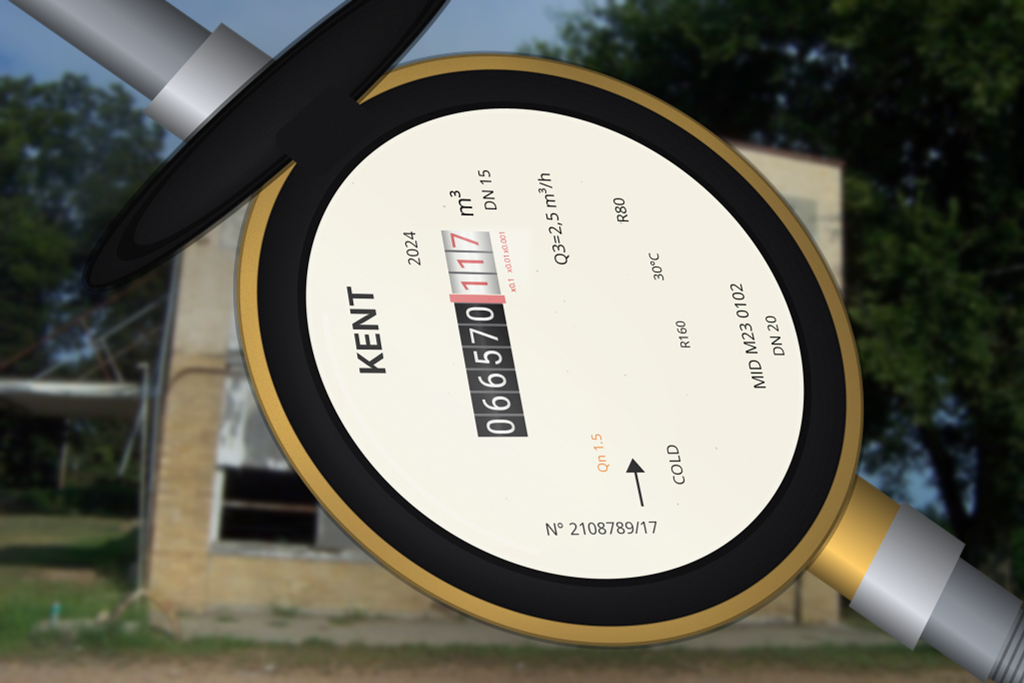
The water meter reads 66570.117 m³
